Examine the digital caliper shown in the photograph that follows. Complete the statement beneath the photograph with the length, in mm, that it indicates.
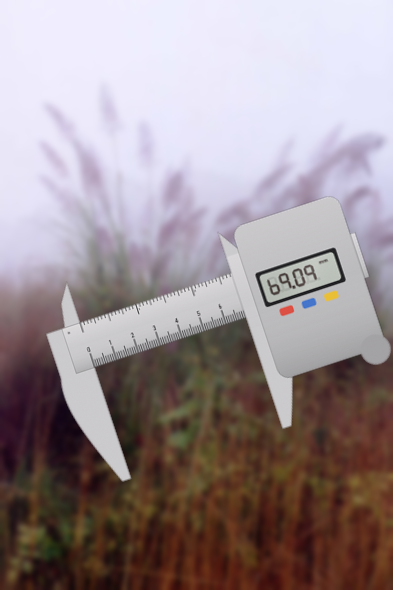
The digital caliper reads 69.09 mm
